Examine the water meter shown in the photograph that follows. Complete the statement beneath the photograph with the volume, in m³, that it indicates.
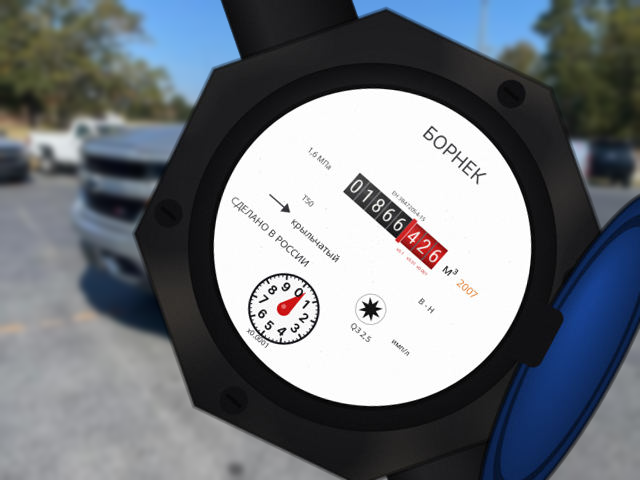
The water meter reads 1866.4260 m³
